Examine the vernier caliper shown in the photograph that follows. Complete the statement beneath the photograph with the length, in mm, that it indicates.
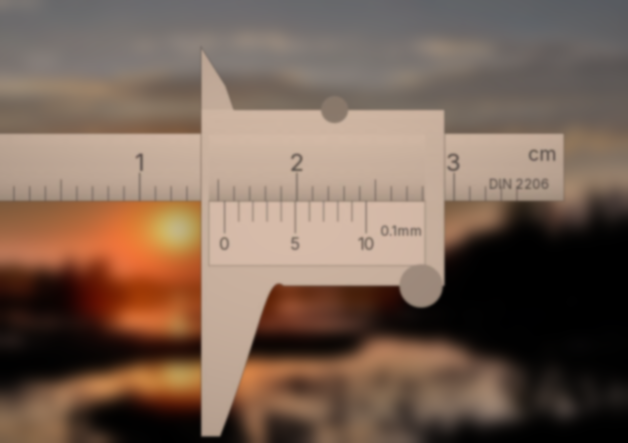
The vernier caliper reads 15.4 mm
